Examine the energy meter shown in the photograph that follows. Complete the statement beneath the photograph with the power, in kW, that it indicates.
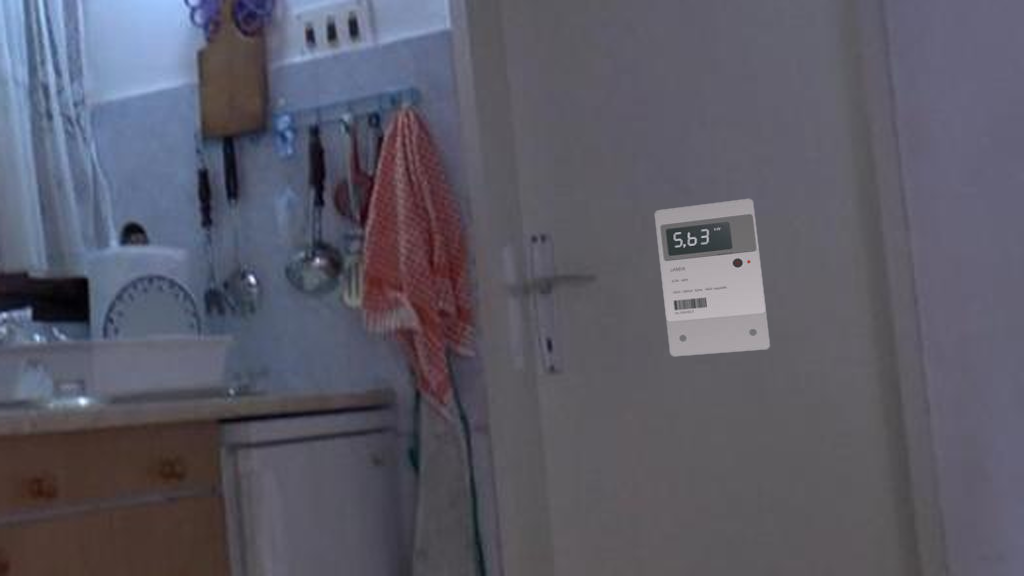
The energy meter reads 5.63 kW
